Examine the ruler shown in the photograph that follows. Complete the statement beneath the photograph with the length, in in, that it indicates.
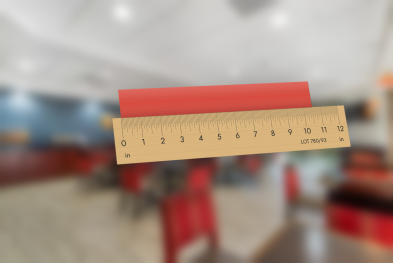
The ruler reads 10.5 in
